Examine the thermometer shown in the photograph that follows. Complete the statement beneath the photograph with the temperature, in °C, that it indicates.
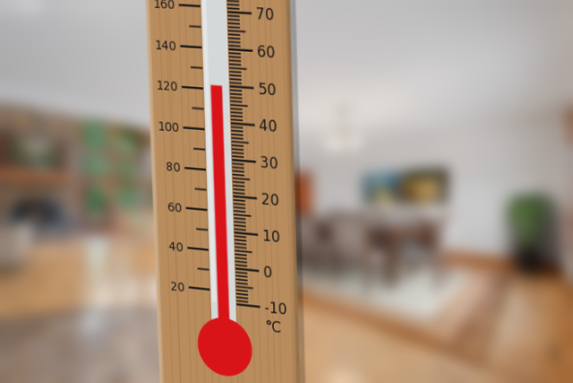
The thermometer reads 50 °C
